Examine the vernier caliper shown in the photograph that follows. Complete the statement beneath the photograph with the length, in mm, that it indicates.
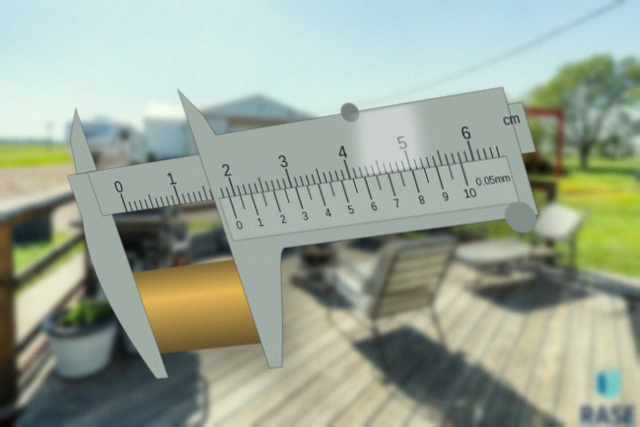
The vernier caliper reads 19.0 mm
